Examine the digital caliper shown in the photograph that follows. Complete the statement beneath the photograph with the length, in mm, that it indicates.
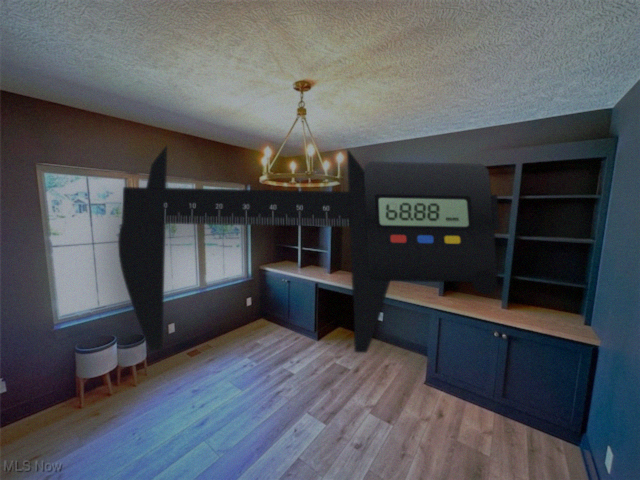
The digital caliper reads 68.88 mm
